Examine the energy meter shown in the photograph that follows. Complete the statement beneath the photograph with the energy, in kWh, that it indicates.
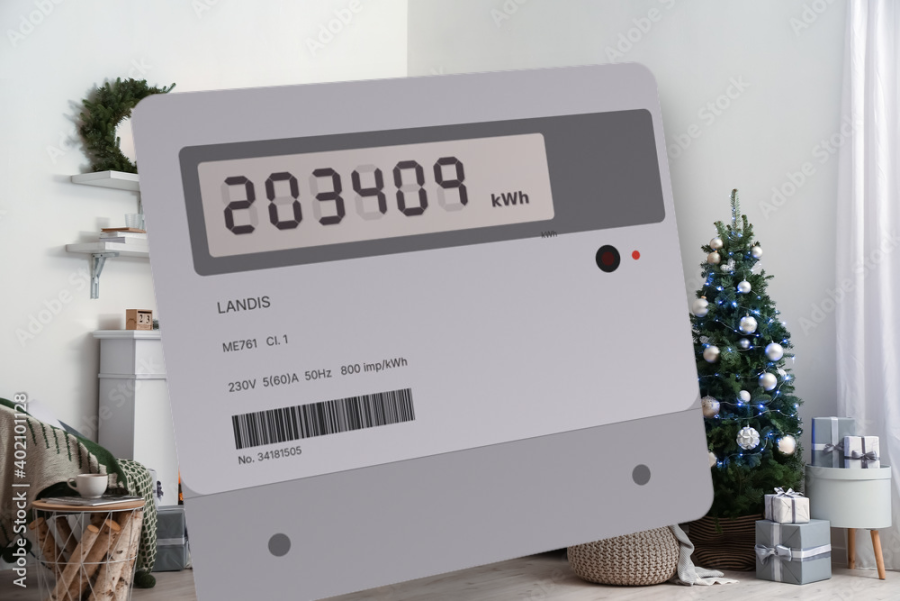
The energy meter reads 203409 kWh
